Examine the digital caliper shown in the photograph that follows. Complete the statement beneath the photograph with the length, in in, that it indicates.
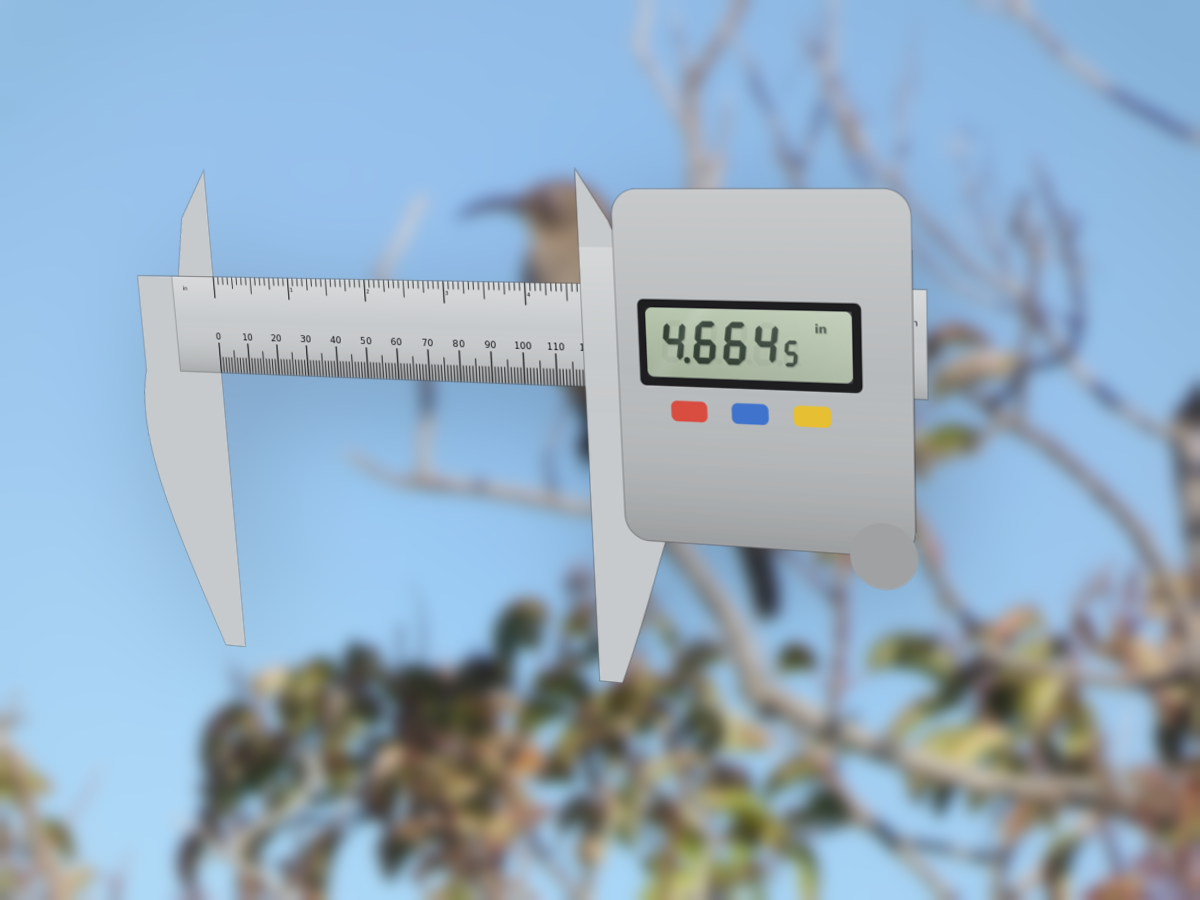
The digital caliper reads 4.6645 in
